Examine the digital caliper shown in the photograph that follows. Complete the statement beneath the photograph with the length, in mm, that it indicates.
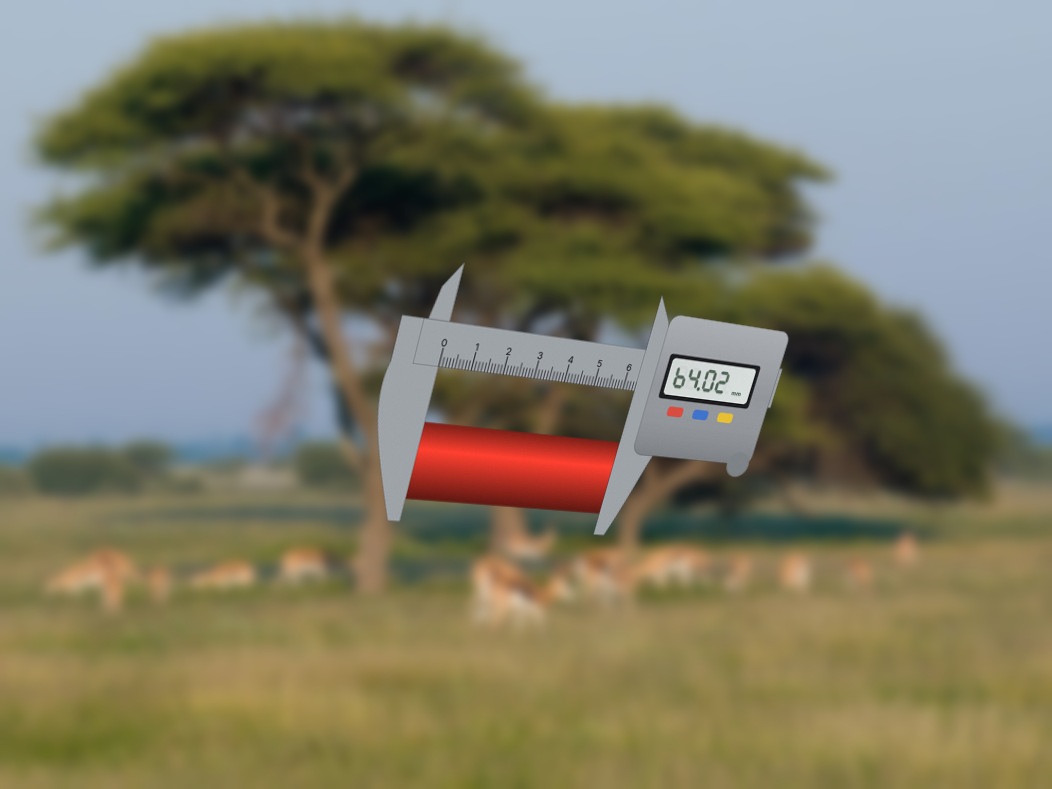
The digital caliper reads 64.02 mm
